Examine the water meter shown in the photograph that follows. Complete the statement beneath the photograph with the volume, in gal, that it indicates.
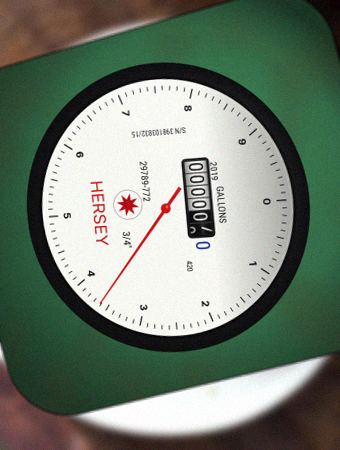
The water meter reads 73.6 gal
